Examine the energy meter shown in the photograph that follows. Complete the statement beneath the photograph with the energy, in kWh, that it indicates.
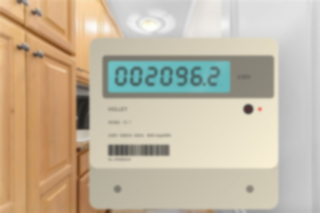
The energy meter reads 2096.2 kWh
